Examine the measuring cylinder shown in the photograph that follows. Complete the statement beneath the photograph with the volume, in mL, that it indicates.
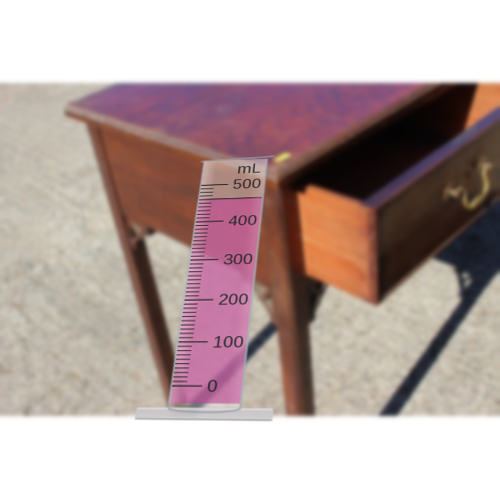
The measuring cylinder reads 460 mL
